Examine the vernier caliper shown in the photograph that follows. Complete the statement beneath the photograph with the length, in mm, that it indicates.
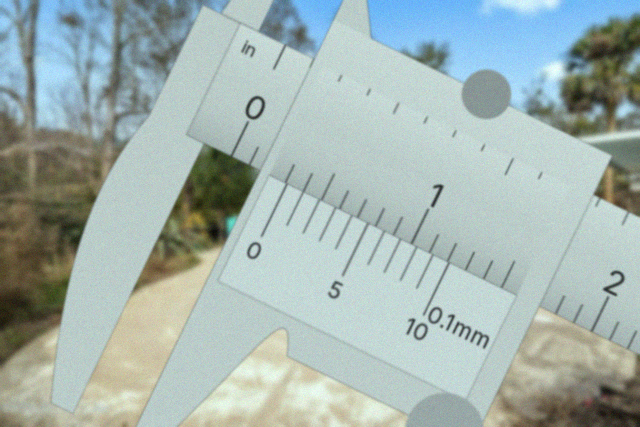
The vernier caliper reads 3.1 mm
